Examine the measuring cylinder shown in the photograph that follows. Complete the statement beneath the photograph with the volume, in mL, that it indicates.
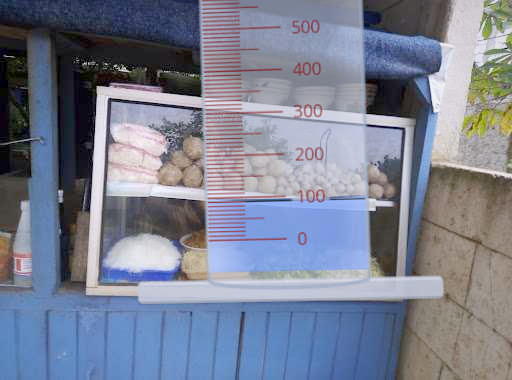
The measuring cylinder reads 90 mL
